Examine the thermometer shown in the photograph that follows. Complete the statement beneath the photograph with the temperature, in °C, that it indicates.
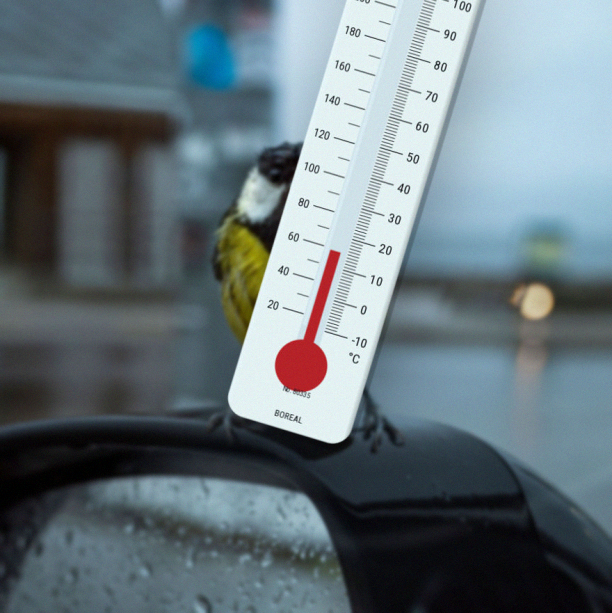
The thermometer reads 15 °C
